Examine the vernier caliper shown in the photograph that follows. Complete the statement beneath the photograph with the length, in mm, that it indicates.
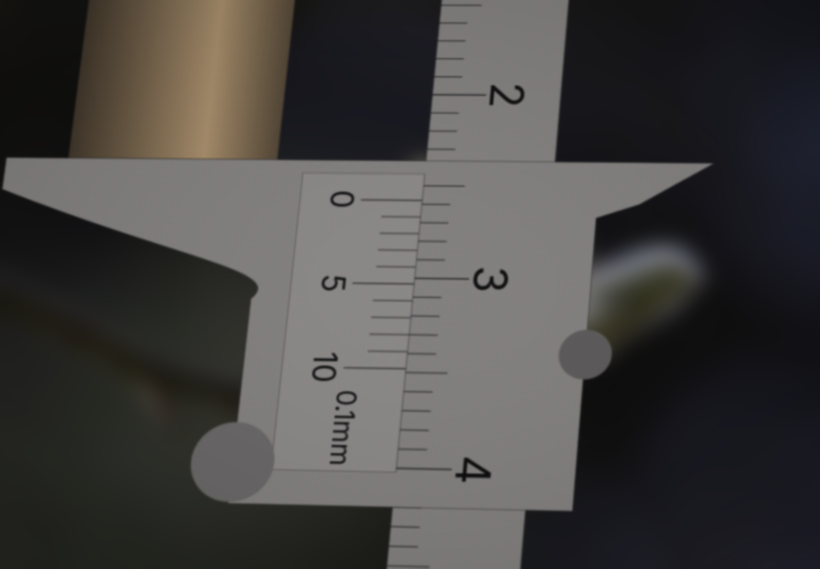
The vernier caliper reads 25.8 mm
